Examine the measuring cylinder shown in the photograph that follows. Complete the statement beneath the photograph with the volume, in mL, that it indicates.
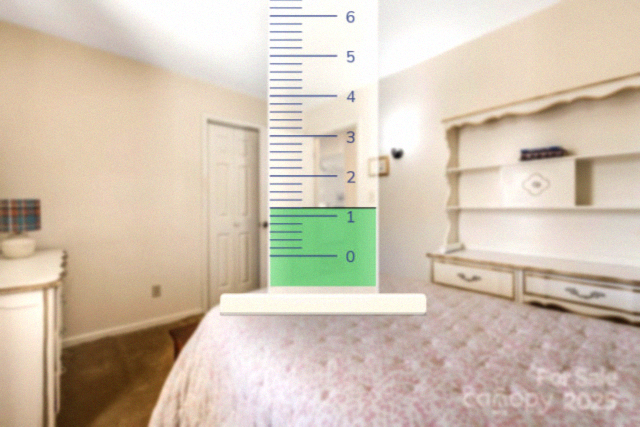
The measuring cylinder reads 1.2 mL
